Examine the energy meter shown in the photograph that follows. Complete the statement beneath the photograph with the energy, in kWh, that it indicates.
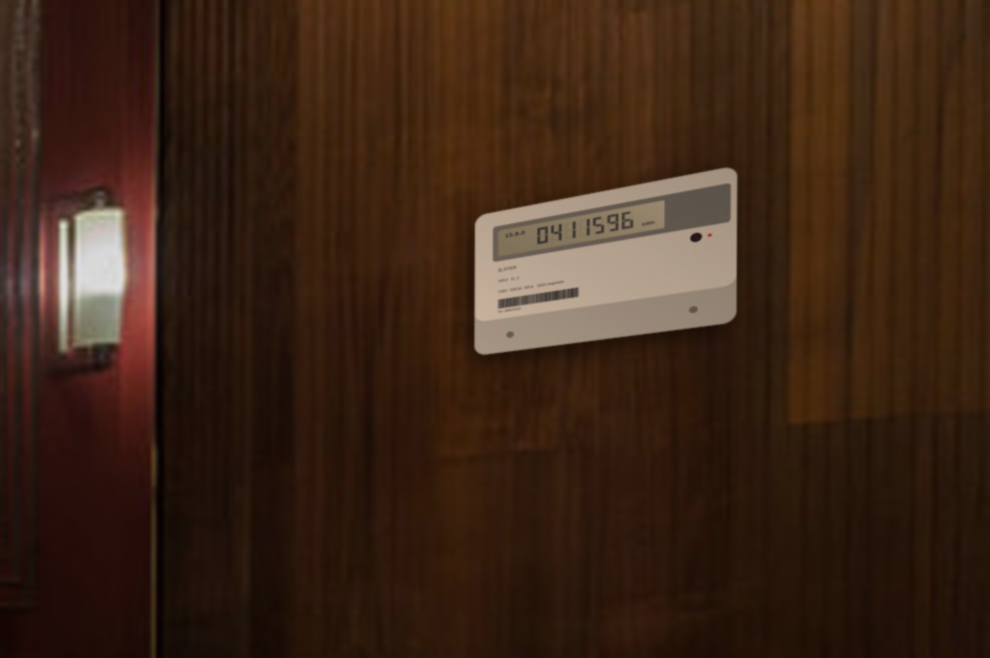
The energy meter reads 411596 kWh
